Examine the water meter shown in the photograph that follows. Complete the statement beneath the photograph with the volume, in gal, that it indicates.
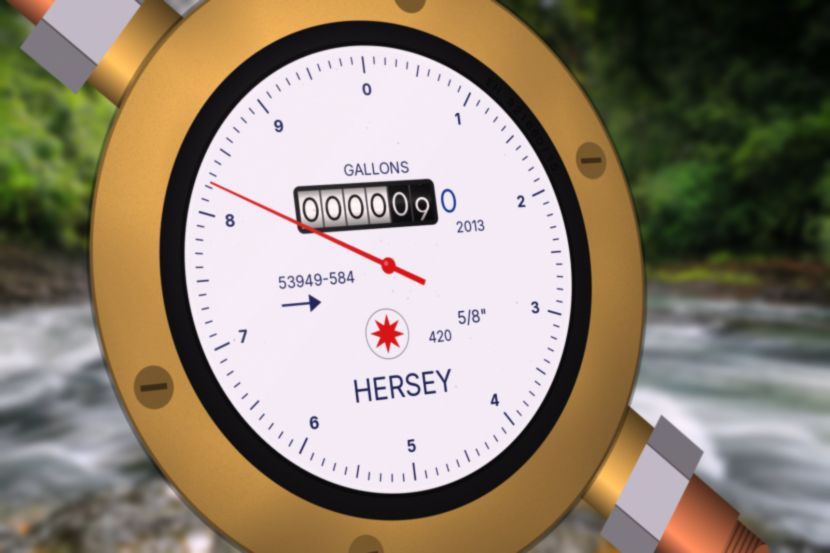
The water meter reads 88.2 gal
